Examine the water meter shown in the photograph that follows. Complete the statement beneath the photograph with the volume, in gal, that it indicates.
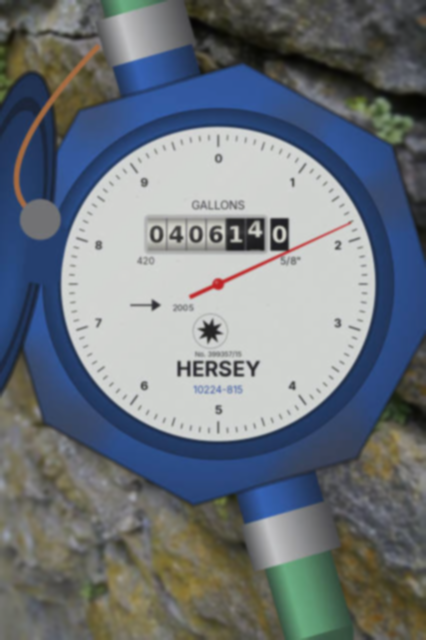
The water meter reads 406141.8 gal
